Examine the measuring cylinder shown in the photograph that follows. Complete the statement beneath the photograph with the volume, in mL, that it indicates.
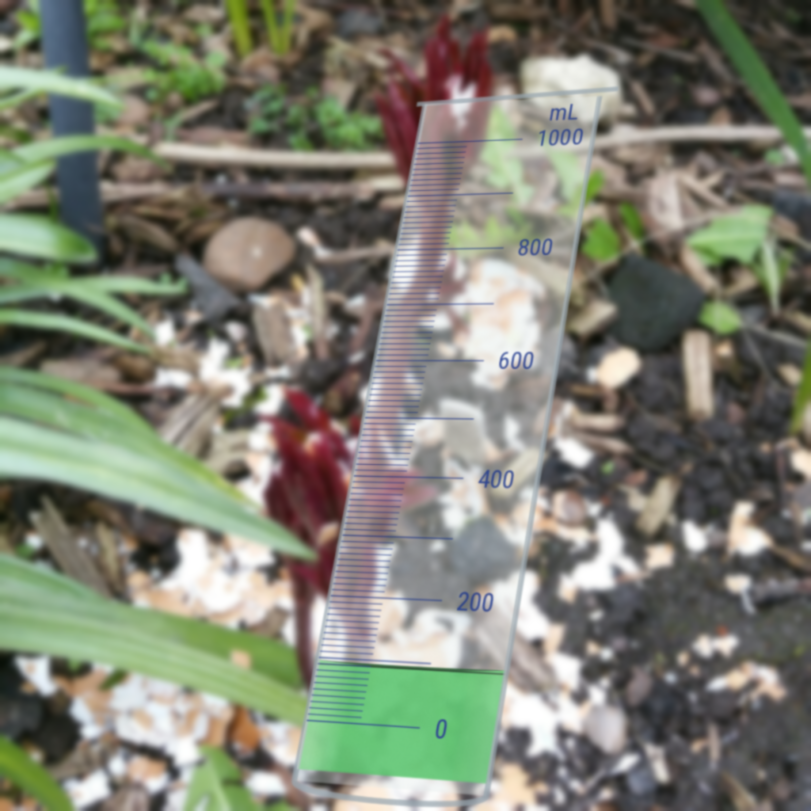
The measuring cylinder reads 90 mL
